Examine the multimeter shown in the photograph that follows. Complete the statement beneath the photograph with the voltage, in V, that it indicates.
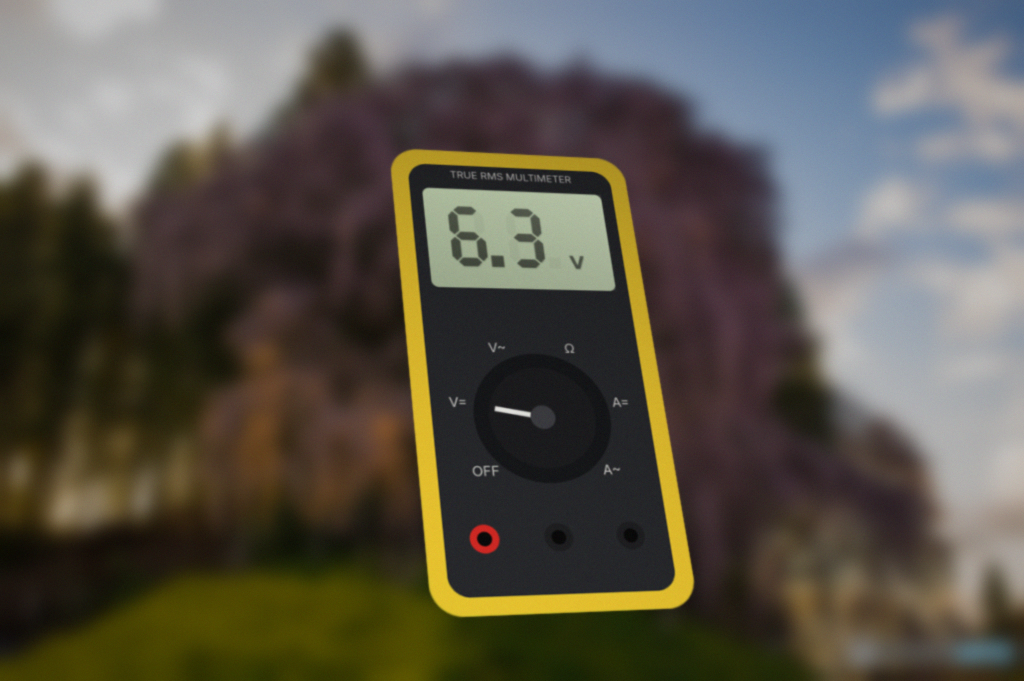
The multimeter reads 6.3 V
